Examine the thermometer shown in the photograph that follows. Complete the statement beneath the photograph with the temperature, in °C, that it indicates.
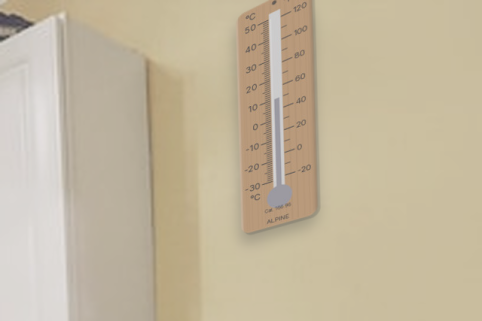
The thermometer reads 10 °C
